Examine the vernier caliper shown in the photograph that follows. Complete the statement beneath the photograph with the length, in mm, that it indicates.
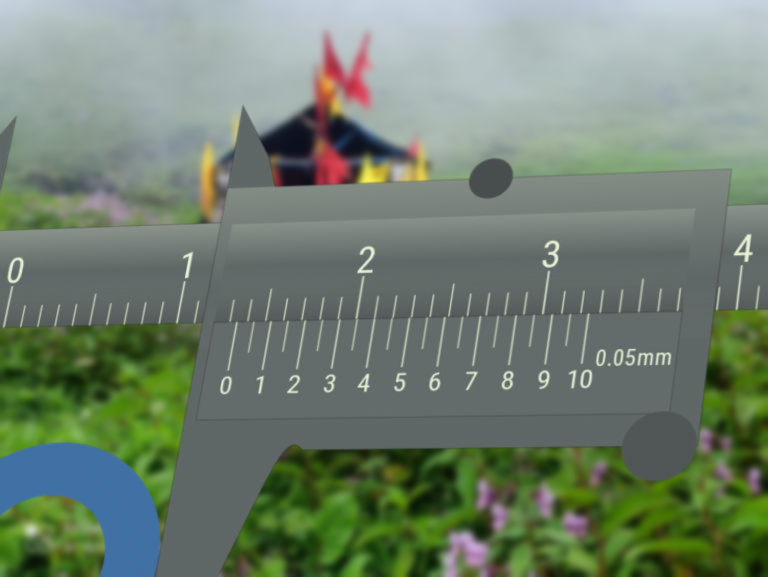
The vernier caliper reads 13.4 mm
